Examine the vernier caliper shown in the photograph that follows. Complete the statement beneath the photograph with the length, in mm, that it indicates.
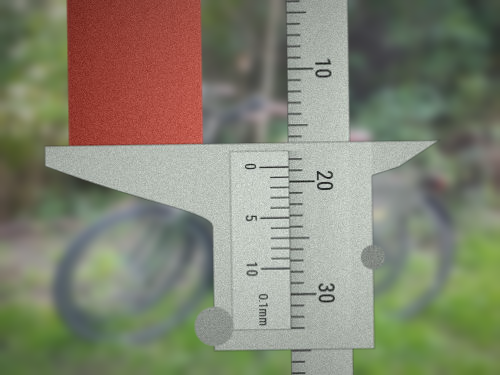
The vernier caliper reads 18.7 mm
